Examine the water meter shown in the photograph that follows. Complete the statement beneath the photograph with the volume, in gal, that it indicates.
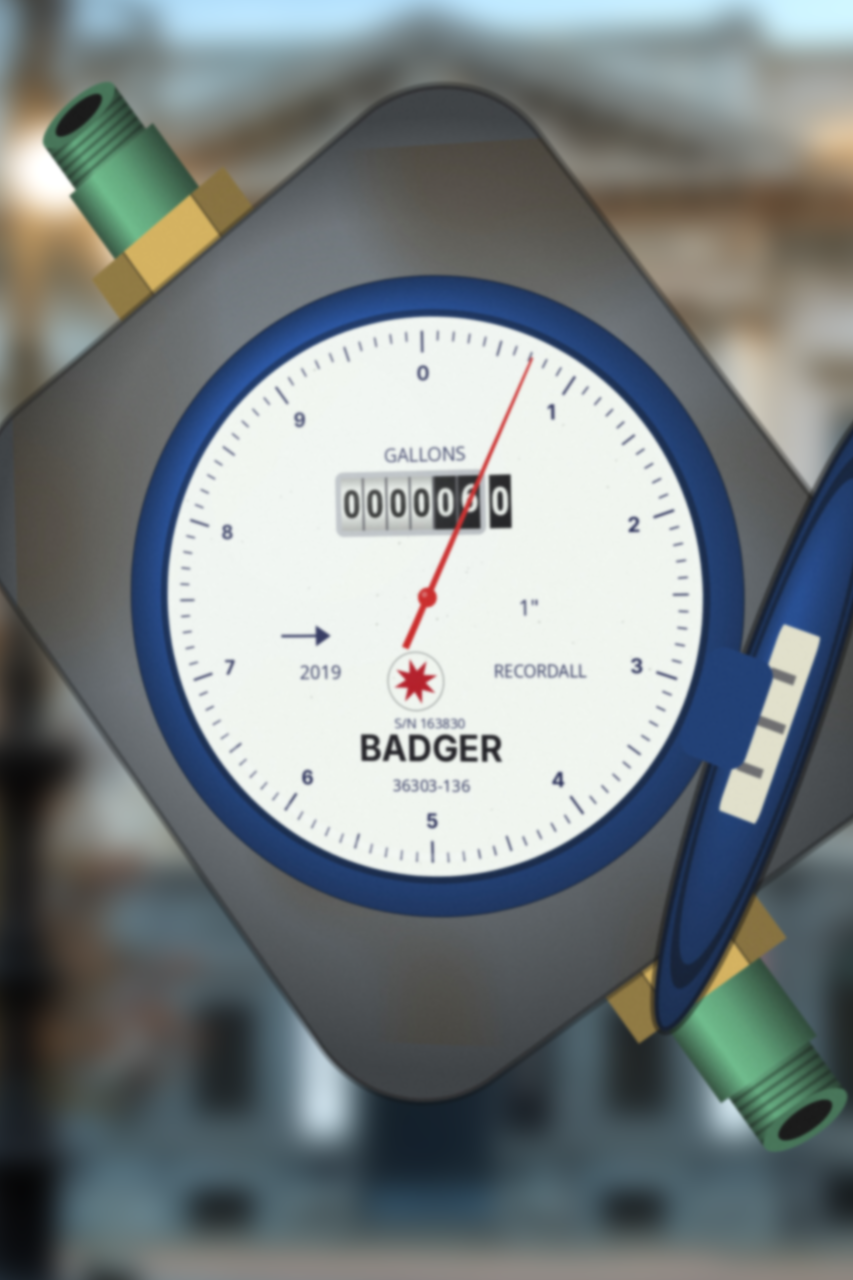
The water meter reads 60.7 gal
